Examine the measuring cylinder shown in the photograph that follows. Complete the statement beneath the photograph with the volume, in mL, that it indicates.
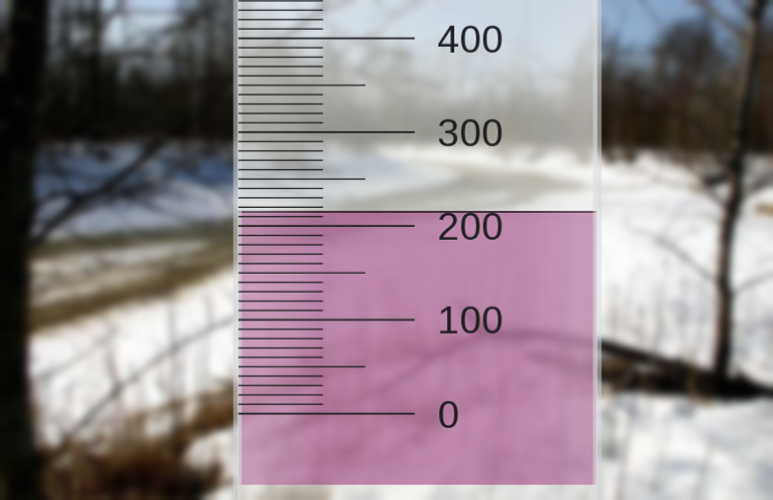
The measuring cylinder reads 215 mL
